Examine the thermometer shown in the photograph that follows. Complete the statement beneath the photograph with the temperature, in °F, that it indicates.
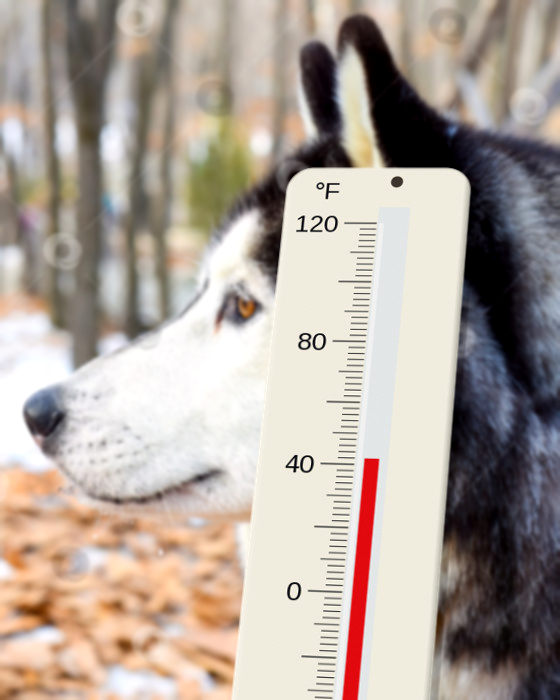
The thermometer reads 42 °F
